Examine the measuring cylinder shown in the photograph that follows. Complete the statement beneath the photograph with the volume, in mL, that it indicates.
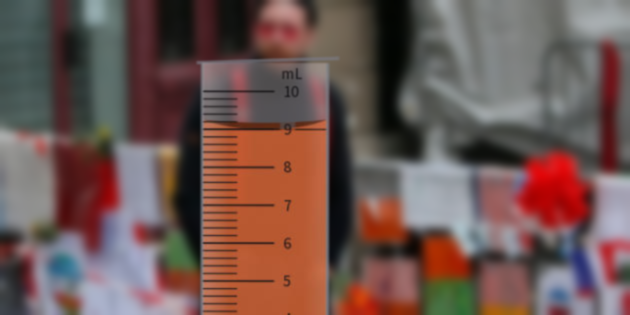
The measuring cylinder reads 9 mL
